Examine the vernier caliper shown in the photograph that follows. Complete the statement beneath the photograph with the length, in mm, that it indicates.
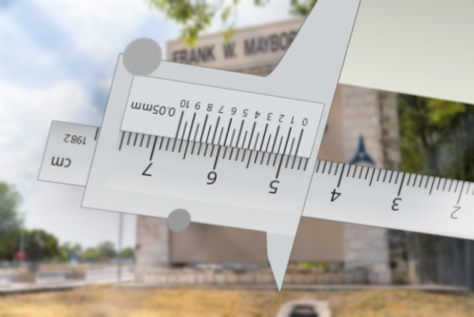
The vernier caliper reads 48.0 mm
